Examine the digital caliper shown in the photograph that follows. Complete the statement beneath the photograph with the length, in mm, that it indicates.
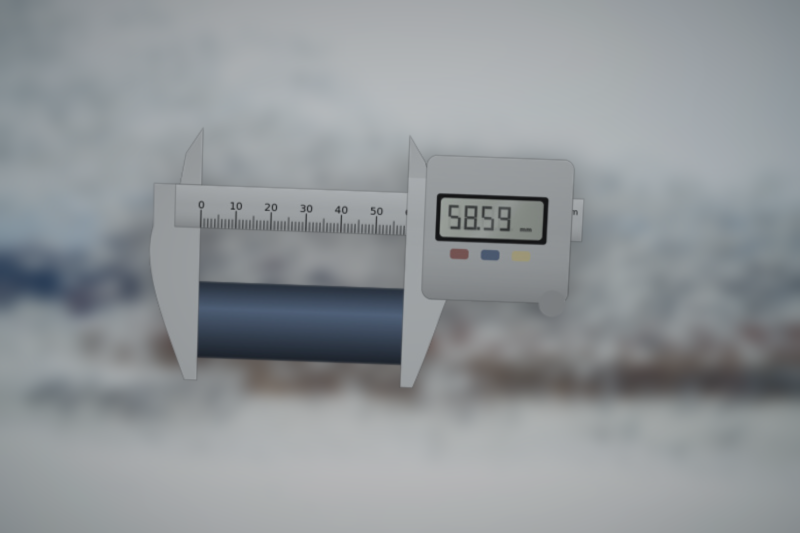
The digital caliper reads 58.59 mm
